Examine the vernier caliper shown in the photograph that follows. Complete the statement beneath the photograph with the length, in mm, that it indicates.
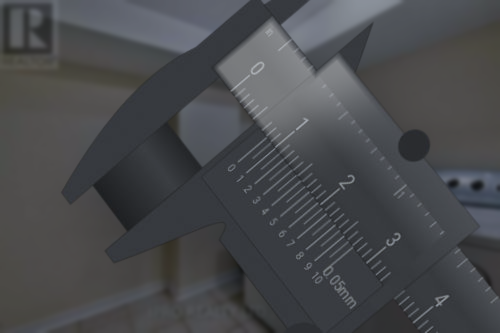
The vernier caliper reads 8.2 mm
